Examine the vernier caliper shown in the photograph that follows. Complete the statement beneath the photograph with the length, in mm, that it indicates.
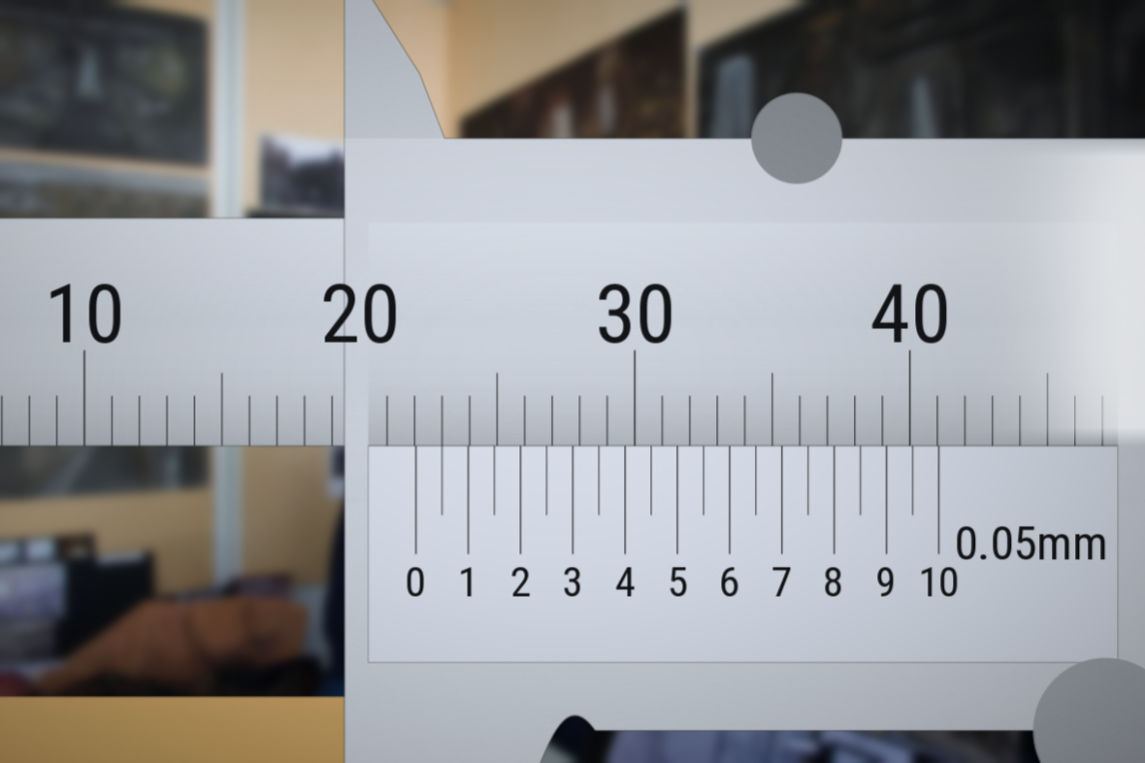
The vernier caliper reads 22.05 mm
